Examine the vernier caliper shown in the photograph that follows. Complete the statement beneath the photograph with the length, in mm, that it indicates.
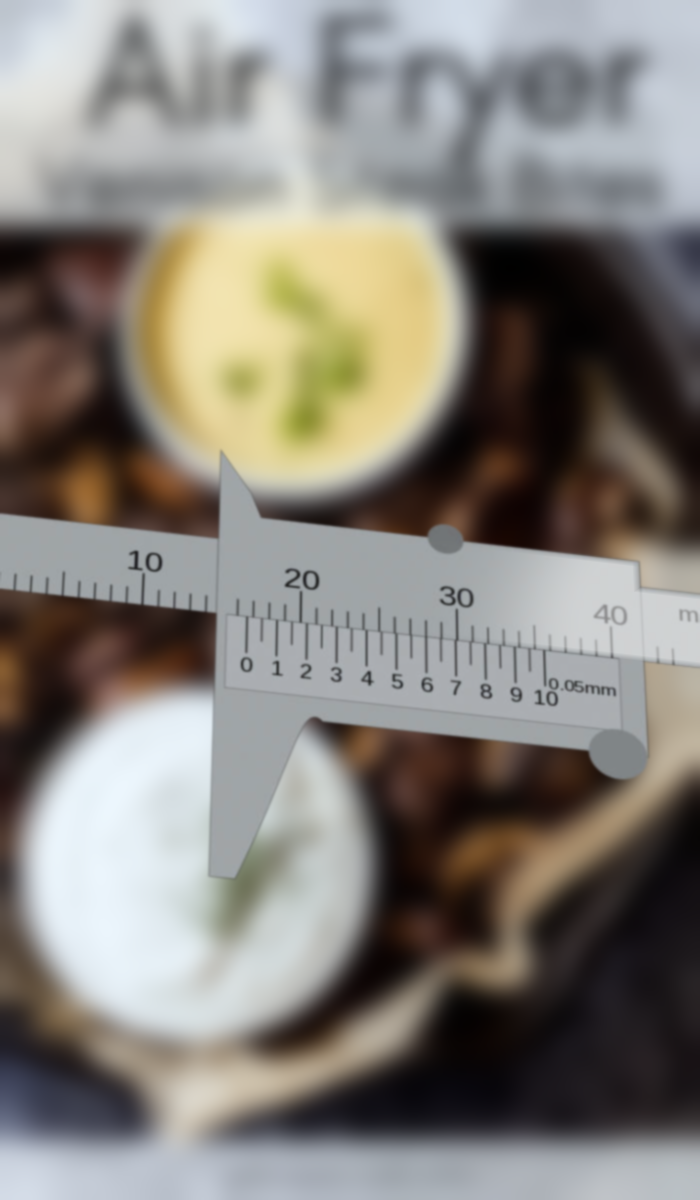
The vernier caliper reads 16.6 mm
